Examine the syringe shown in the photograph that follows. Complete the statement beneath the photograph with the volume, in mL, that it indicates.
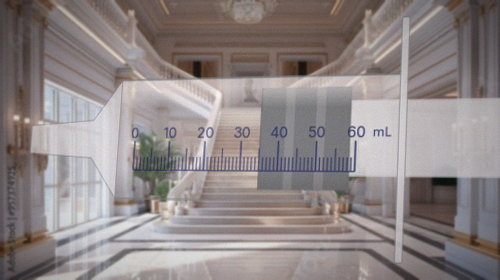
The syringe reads 35 mL
